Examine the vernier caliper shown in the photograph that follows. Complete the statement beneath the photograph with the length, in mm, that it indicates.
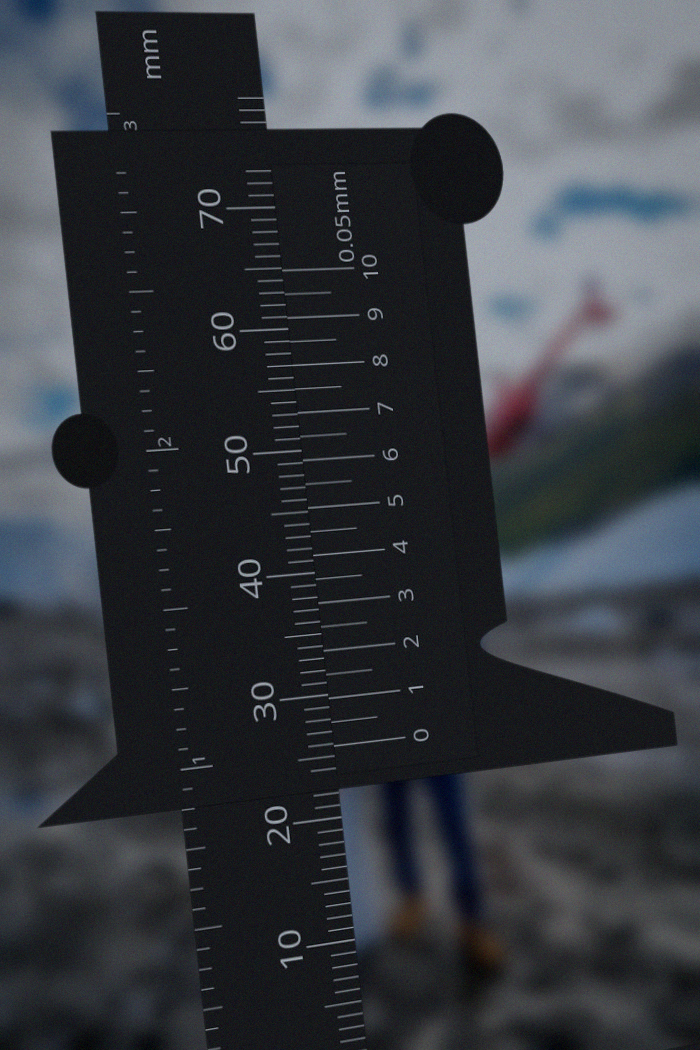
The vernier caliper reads 25.8 mm
